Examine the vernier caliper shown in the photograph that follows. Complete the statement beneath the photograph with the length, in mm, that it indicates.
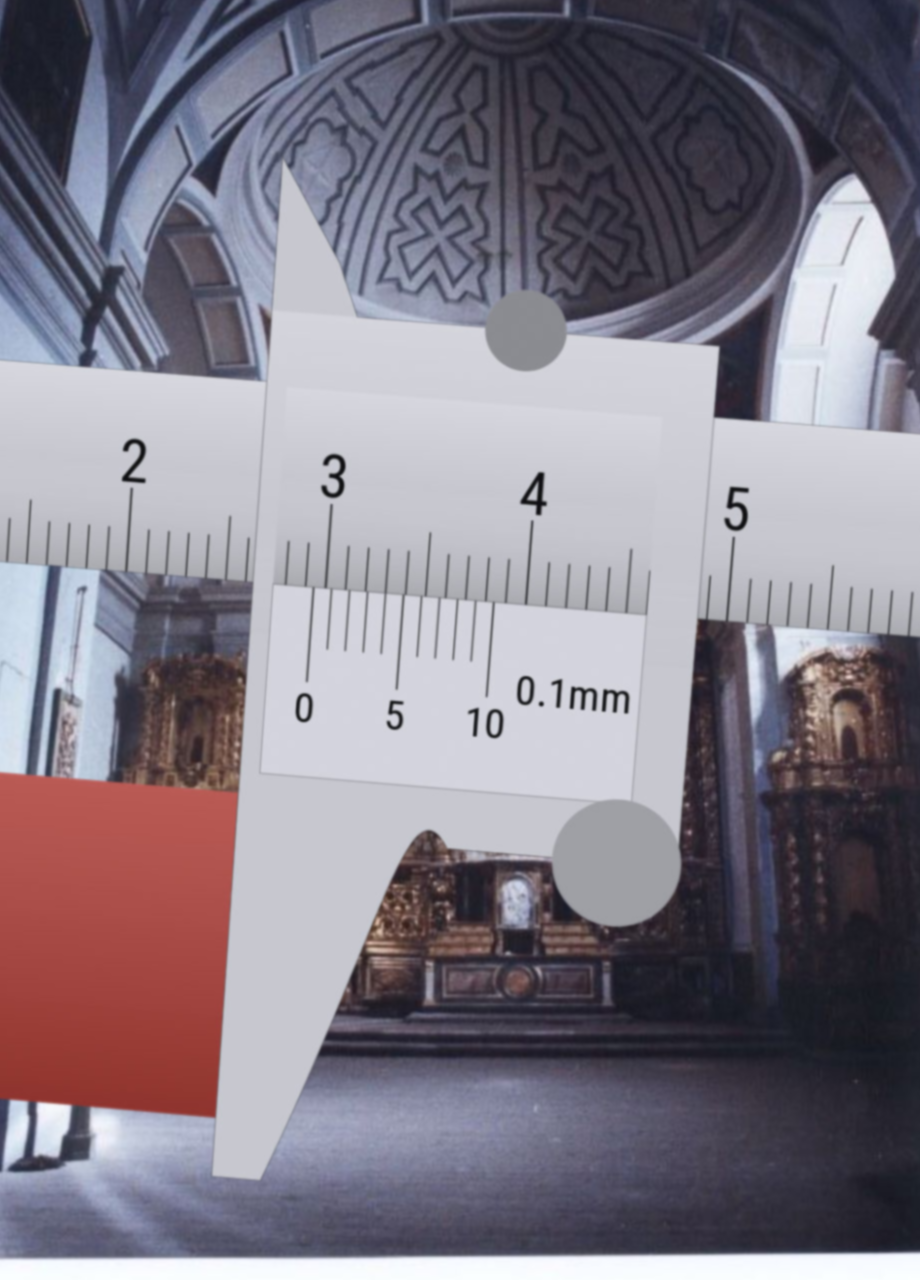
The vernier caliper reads 29.4 mm
